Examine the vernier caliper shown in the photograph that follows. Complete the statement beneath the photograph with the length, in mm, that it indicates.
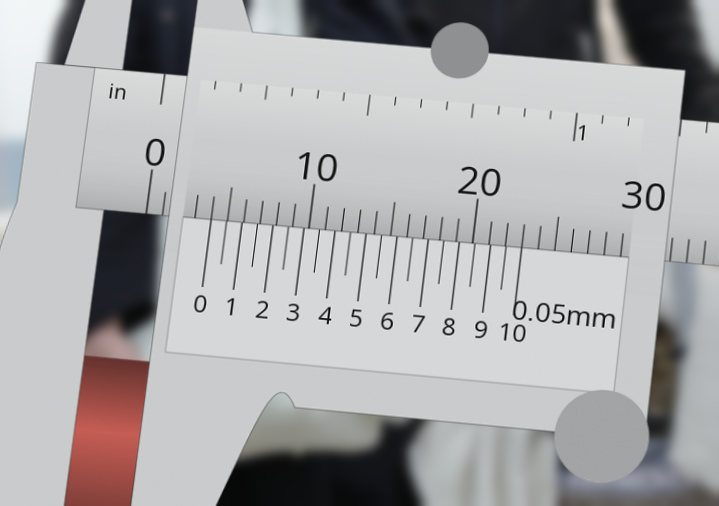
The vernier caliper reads 4.0 mm
